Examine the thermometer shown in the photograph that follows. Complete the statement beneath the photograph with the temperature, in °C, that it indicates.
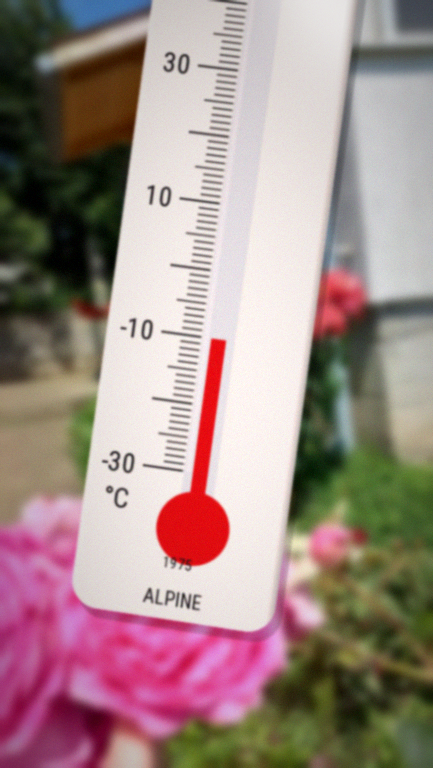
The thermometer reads -10 °C
